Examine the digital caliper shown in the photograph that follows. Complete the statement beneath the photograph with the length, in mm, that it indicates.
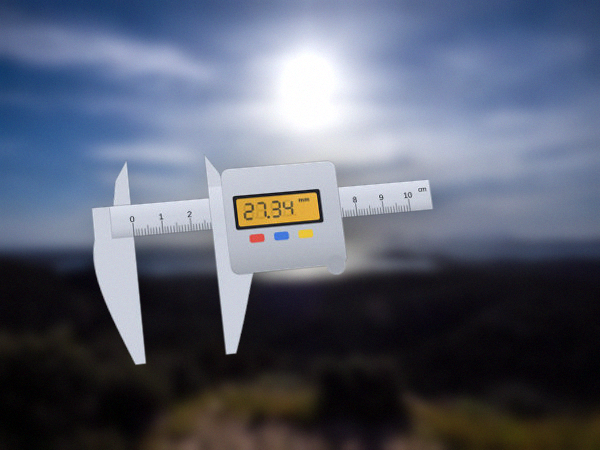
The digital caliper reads 27.34 mm
